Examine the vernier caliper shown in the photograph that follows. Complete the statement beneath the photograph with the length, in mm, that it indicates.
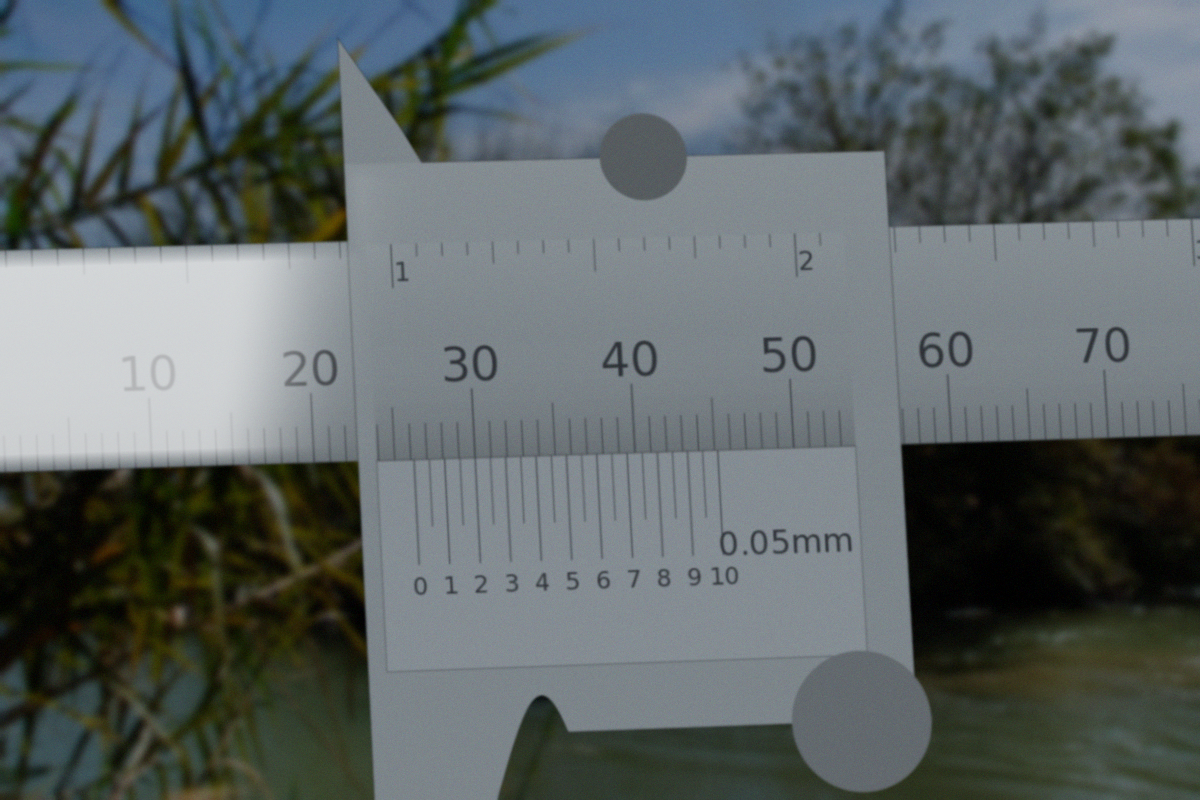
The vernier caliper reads 26.2 mm
